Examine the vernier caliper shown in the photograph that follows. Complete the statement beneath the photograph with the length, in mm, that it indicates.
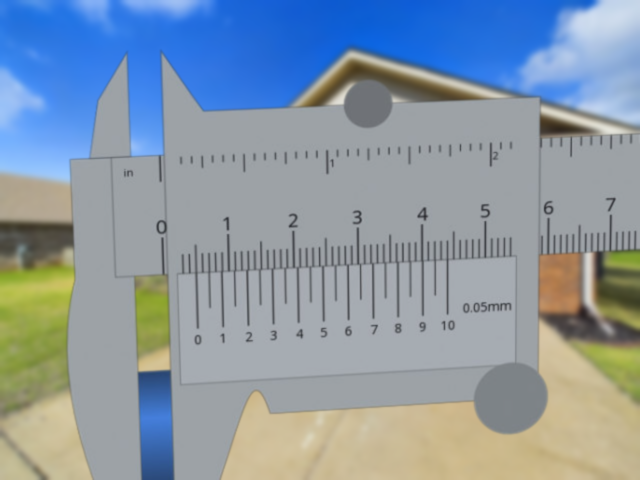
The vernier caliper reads 5.0 mm
